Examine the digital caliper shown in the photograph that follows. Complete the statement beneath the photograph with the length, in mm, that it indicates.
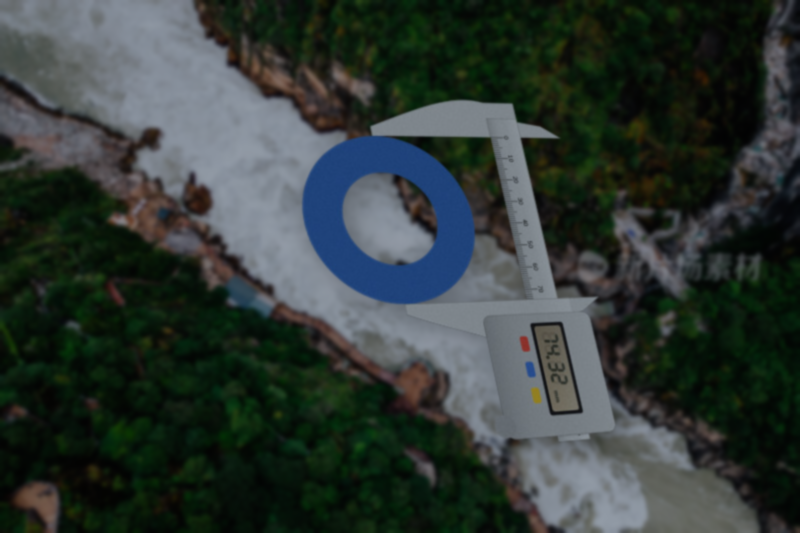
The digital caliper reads 74.32 mm
